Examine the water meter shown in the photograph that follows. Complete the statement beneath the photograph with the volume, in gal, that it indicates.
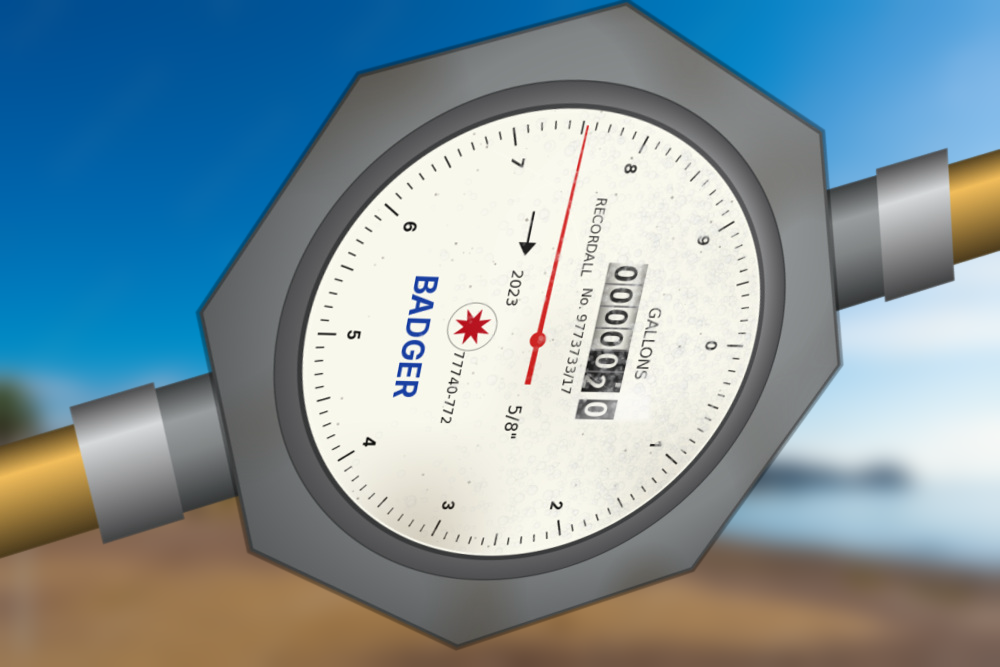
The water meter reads 17.5 gal
